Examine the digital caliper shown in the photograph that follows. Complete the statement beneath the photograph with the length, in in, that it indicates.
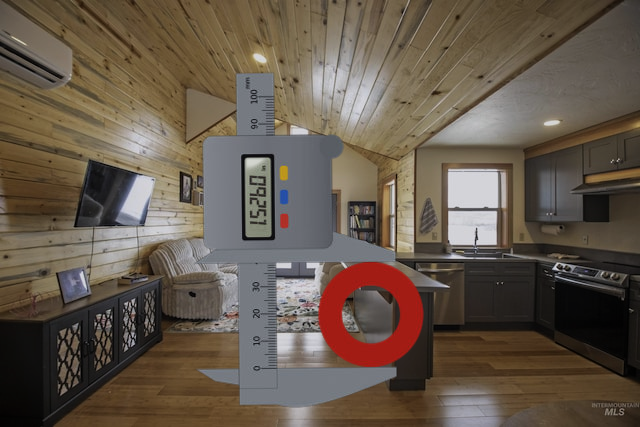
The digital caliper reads 1.5260 in
